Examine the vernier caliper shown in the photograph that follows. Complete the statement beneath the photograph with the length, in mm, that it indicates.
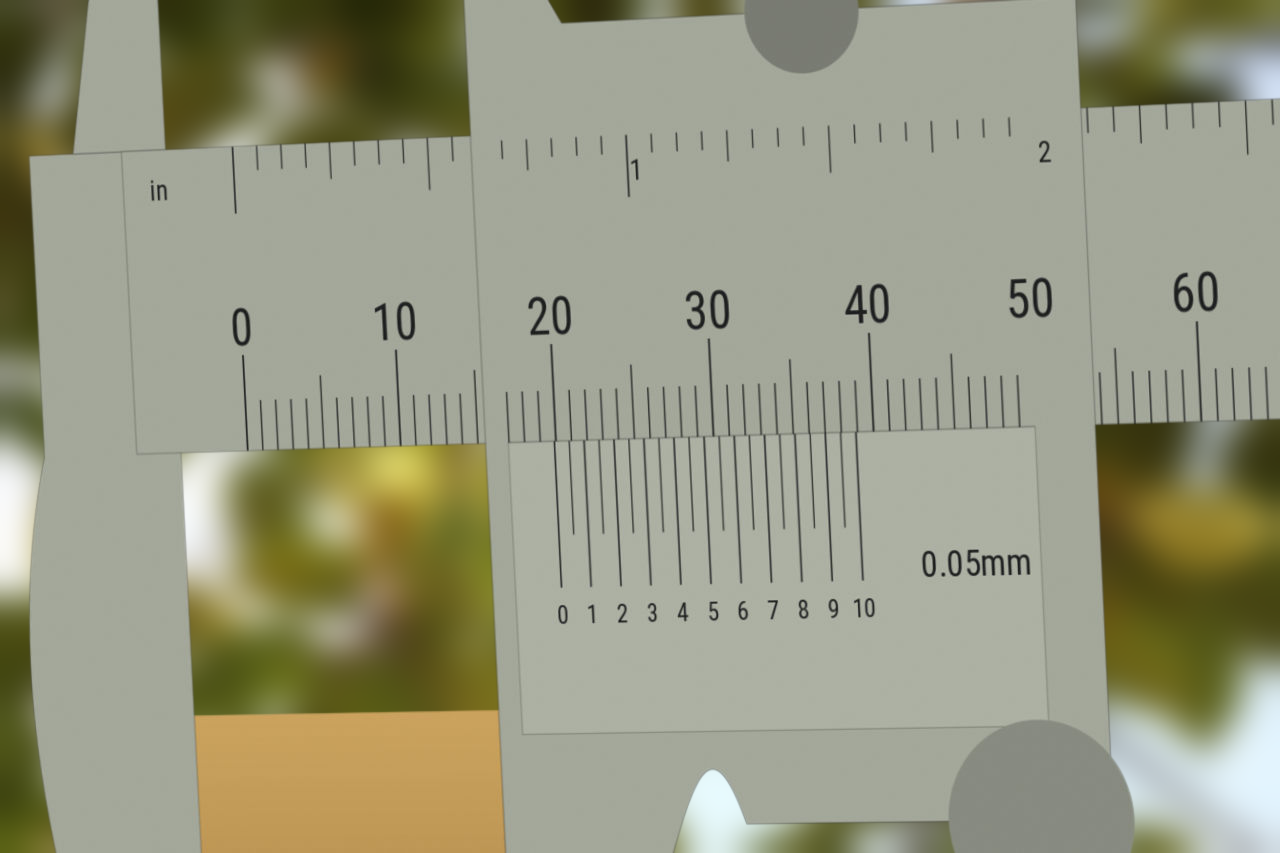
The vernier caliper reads 19.9 mm
